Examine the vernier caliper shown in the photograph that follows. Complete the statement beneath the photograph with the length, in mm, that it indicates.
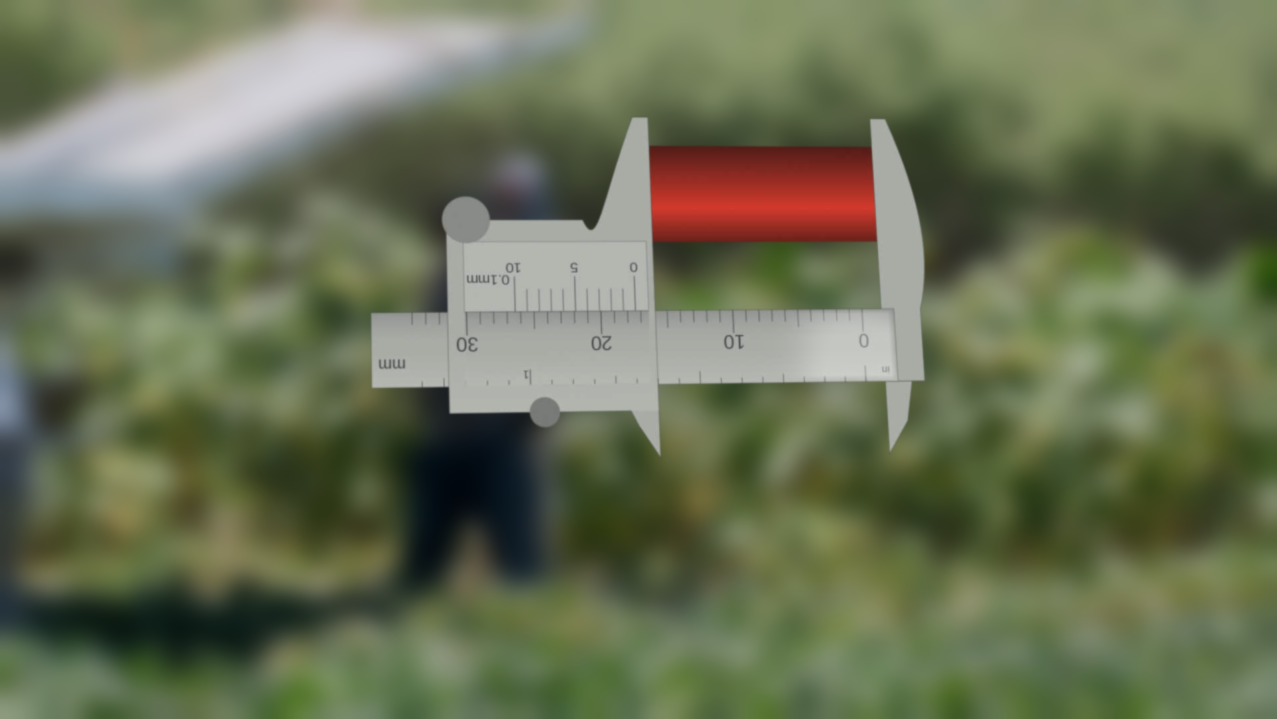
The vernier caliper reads 17.4 mm
